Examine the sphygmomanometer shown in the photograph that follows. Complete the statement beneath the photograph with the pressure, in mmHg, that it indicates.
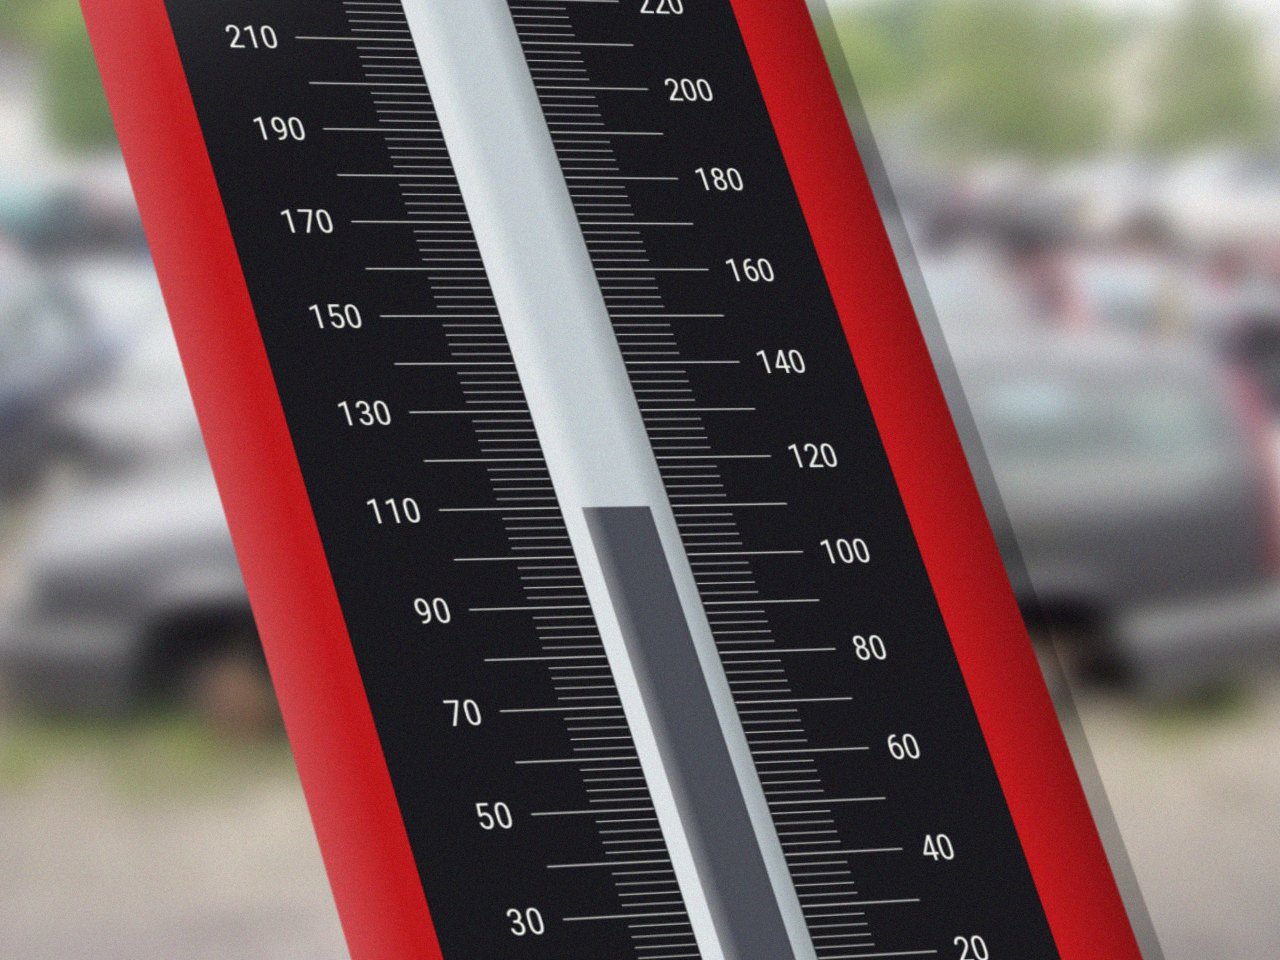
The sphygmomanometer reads 110 mmHg
